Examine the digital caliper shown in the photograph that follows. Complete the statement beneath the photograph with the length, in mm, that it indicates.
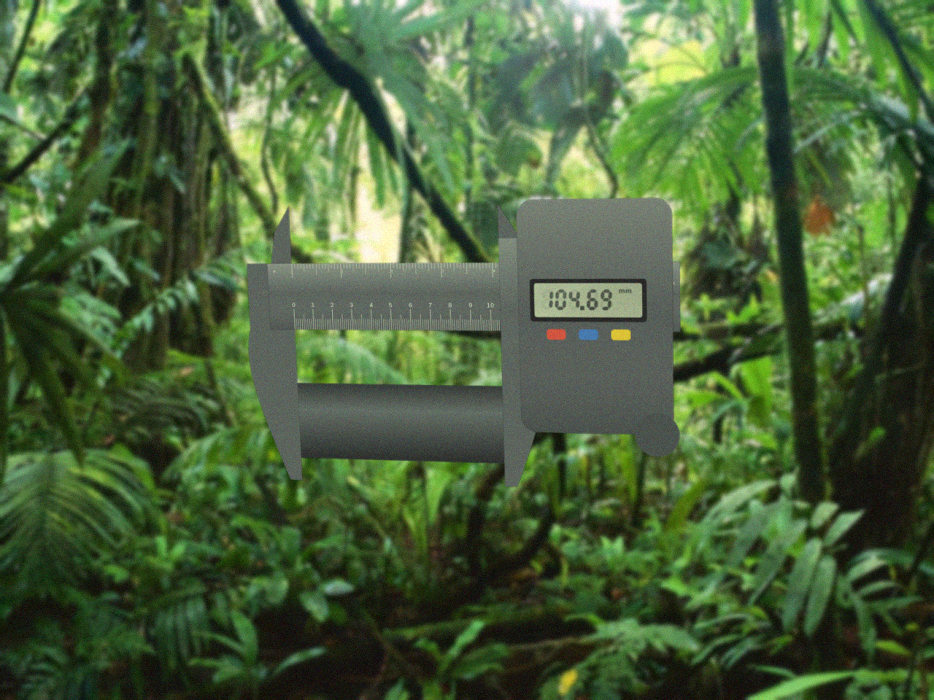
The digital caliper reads 104.69 mm
